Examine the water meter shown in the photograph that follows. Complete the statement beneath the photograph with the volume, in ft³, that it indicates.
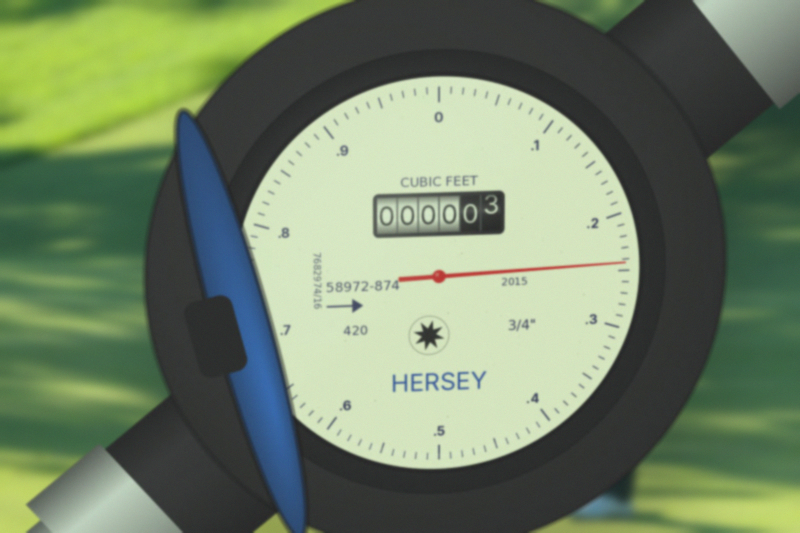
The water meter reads 3.24 ft³
